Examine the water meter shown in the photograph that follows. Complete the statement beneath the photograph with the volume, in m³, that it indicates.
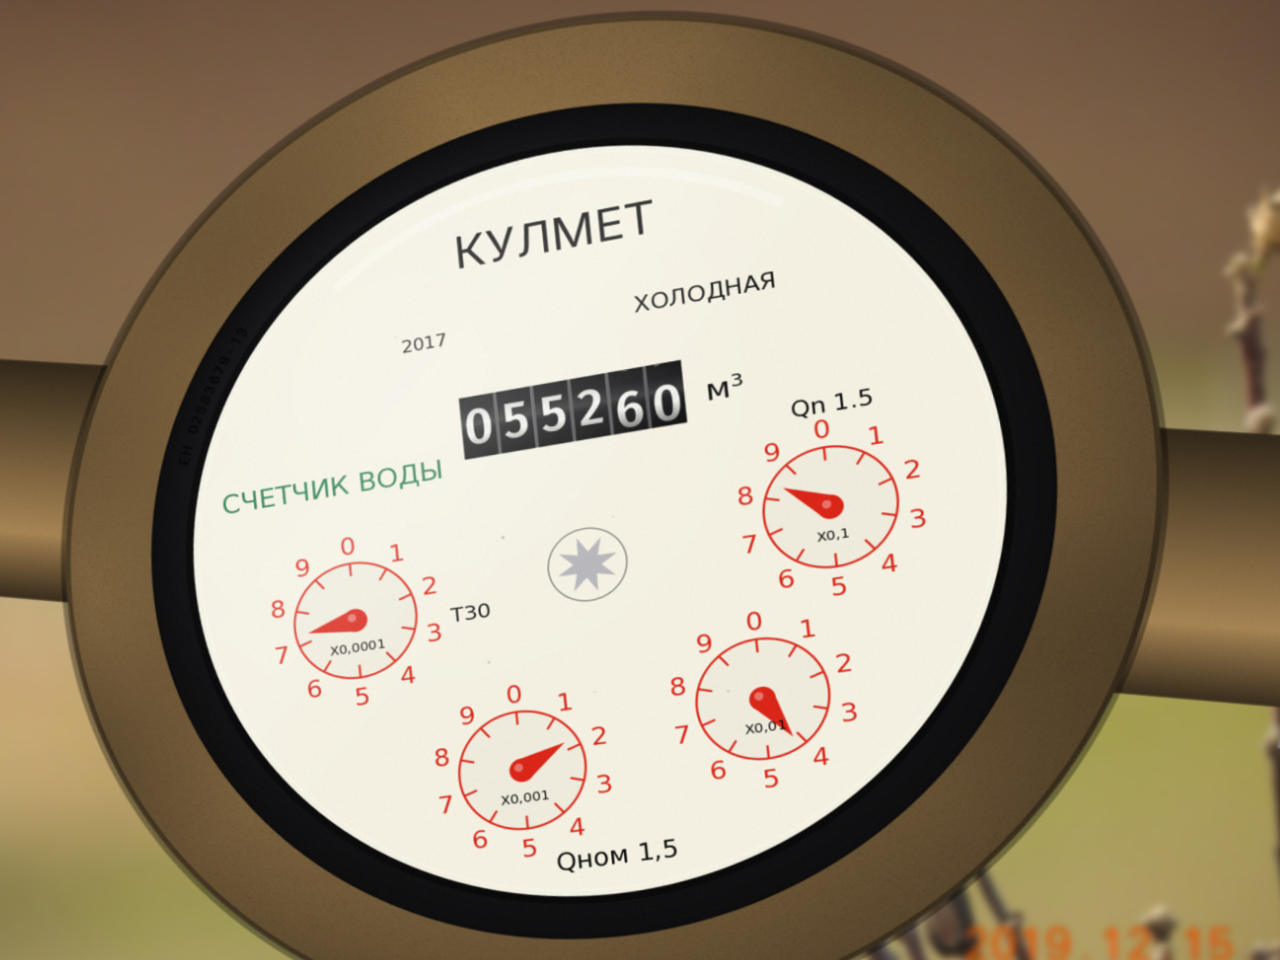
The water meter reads 55259.8417 m³
